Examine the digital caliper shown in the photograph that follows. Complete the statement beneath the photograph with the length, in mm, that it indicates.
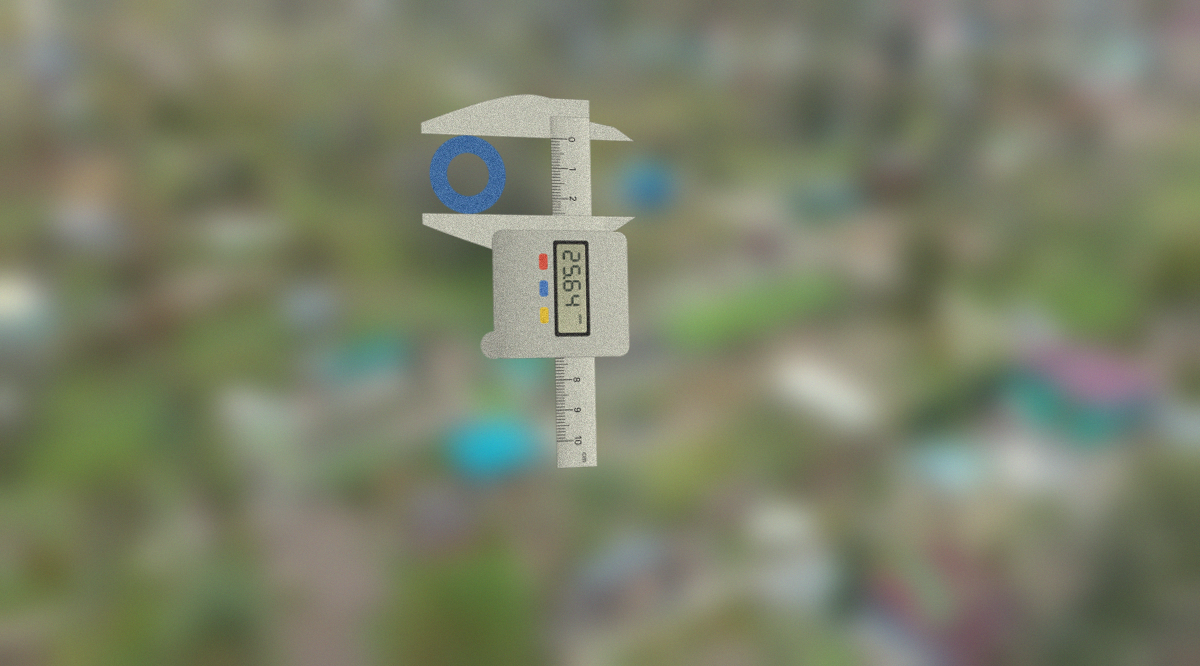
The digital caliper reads 25.64 mm
